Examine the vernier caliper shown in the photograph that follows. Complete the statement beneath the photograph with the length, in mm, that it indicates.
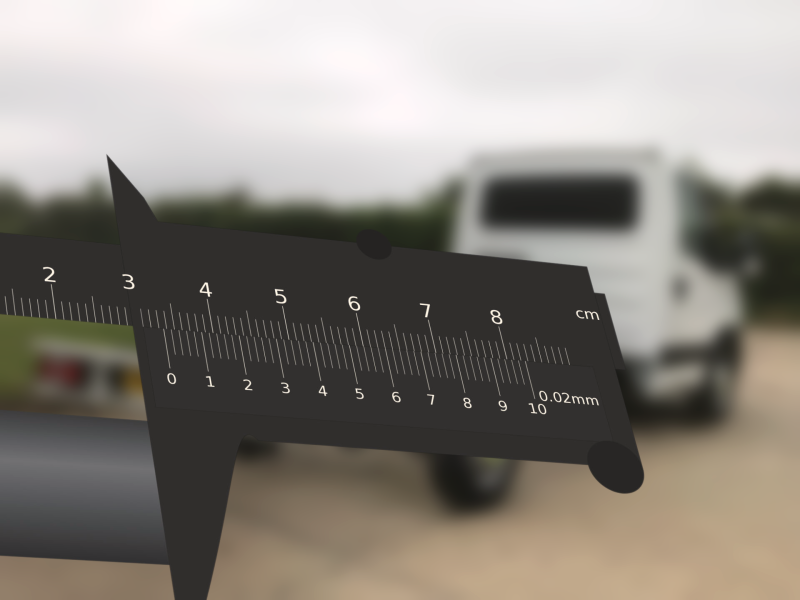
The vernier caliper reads 33.6 mm
